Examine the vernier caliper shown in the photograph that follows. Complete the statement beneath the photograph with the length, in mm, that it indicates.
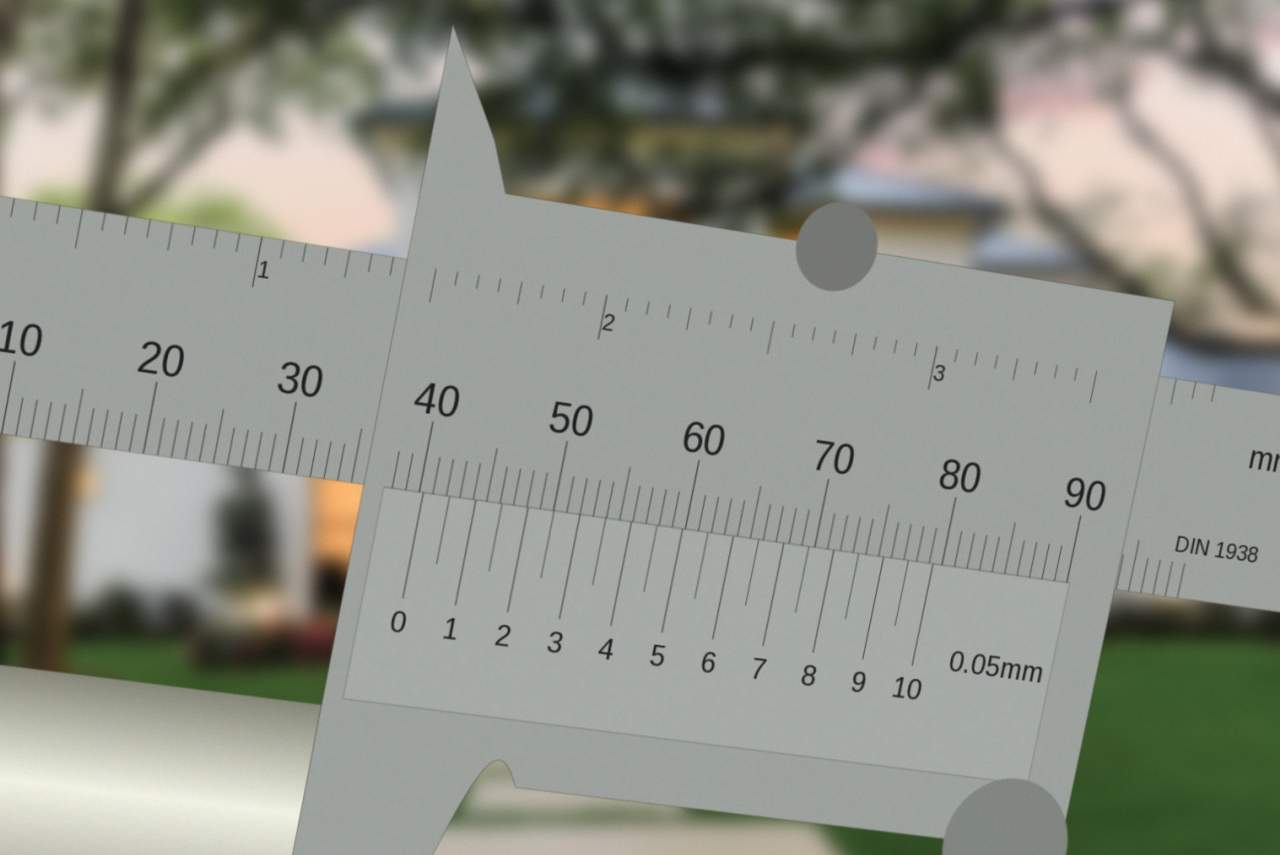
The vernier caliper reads 40.3 mm
